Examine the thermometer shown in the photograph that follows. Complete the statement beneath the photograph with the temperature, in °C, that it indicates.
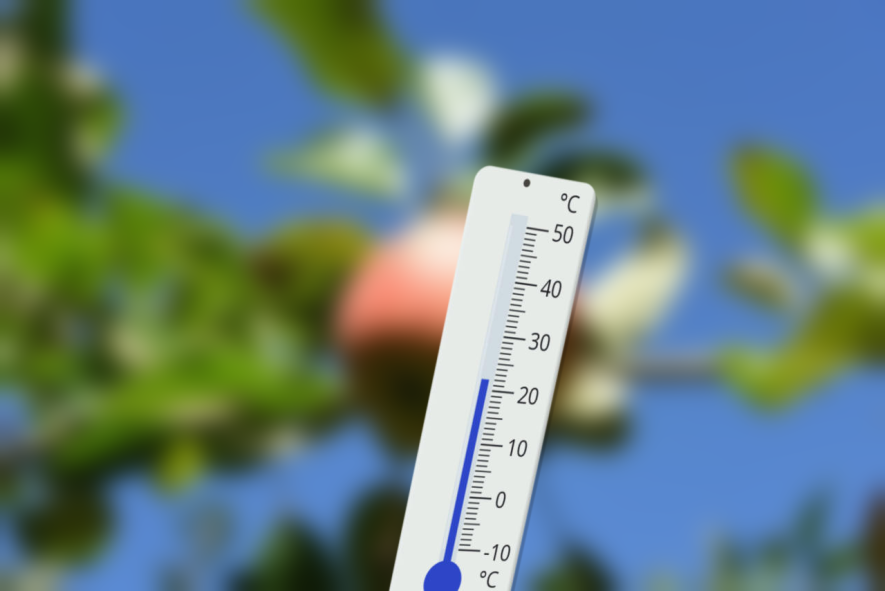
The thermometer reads 22 °C
